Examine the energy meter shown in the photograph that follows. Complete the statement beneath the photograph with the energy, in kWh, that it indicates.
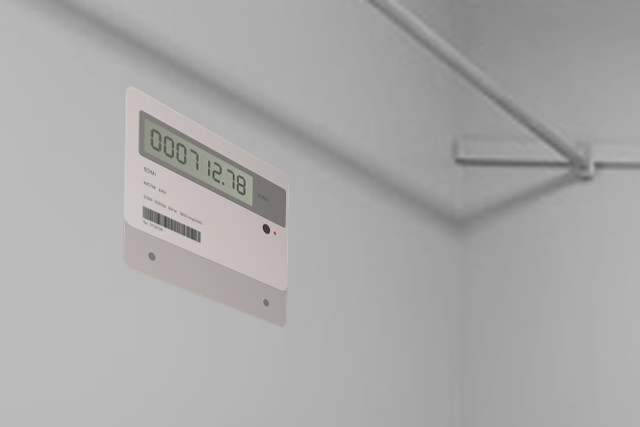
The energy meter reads 712.78 kWh
